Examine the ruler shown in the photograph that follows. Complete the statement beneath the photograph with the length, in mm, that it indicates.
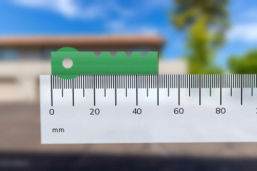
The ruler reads 50 mm
